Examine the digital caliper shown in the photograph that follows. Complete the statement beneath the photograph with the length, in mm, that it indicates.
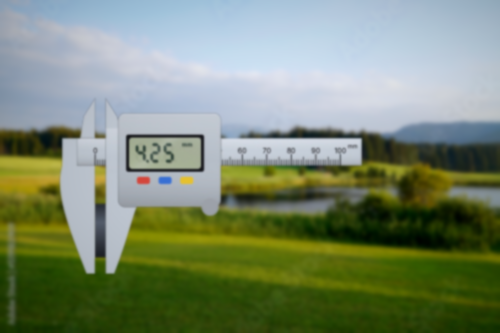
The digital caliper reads 4.25 mm
